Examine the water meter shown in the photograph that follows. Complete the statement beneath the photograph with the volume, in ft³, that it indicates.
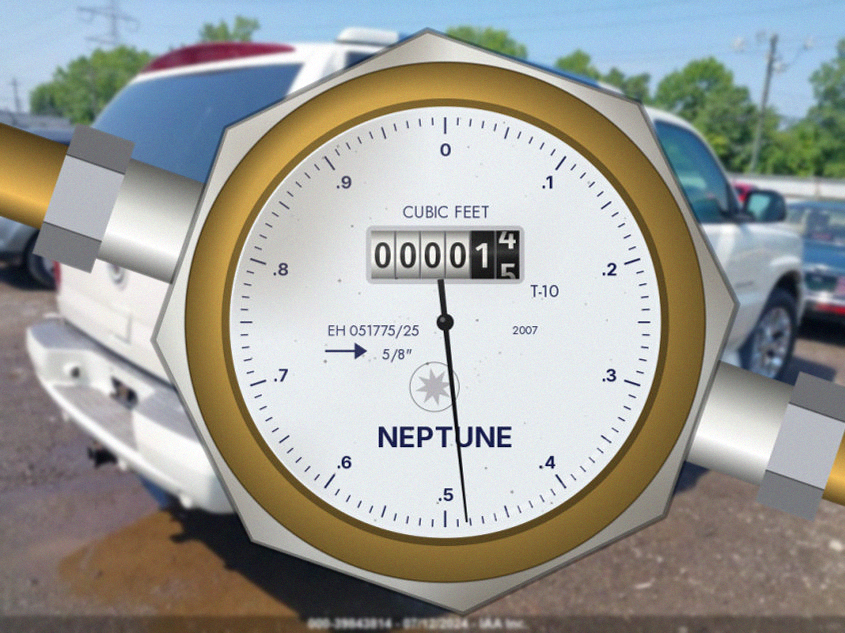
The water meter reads 14.48 ft³
